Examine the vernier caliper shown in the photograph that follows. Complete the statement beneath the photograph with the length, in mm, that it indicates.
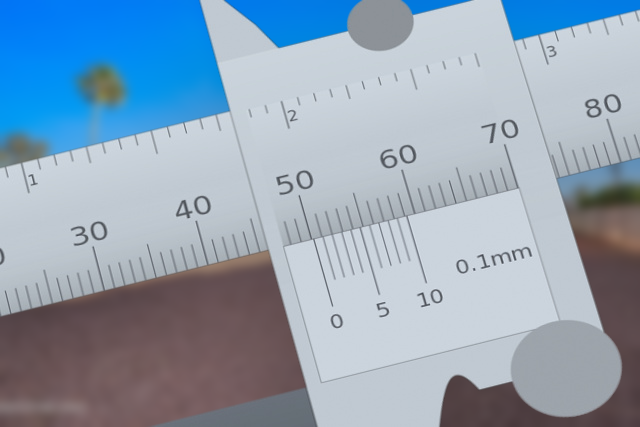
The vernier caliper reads 50.2 mm
